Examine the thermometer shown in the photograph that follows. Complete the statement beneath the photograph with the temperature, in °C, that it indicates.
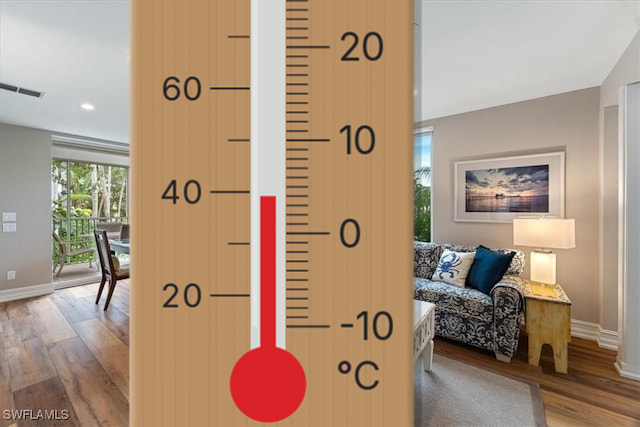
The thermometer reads 4 °C
